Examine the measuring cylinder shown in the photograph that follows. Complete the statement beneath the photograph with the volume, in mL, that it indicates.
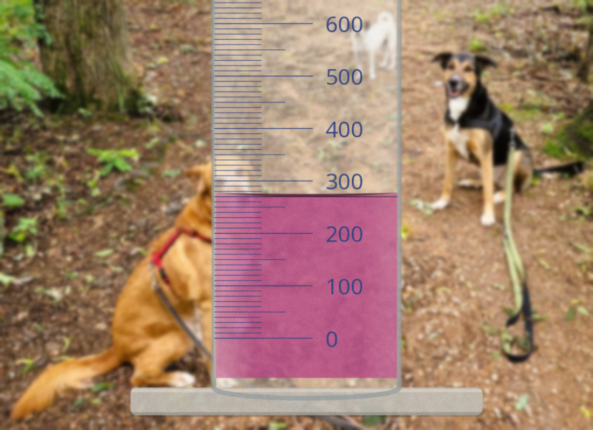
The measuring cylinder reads 270 mL
